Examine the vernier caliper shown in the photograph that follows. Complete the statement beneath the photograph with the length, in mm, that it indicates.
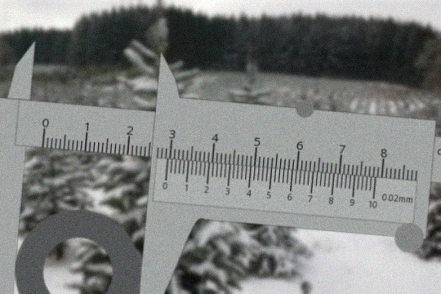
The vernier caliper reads 29.5 mm
